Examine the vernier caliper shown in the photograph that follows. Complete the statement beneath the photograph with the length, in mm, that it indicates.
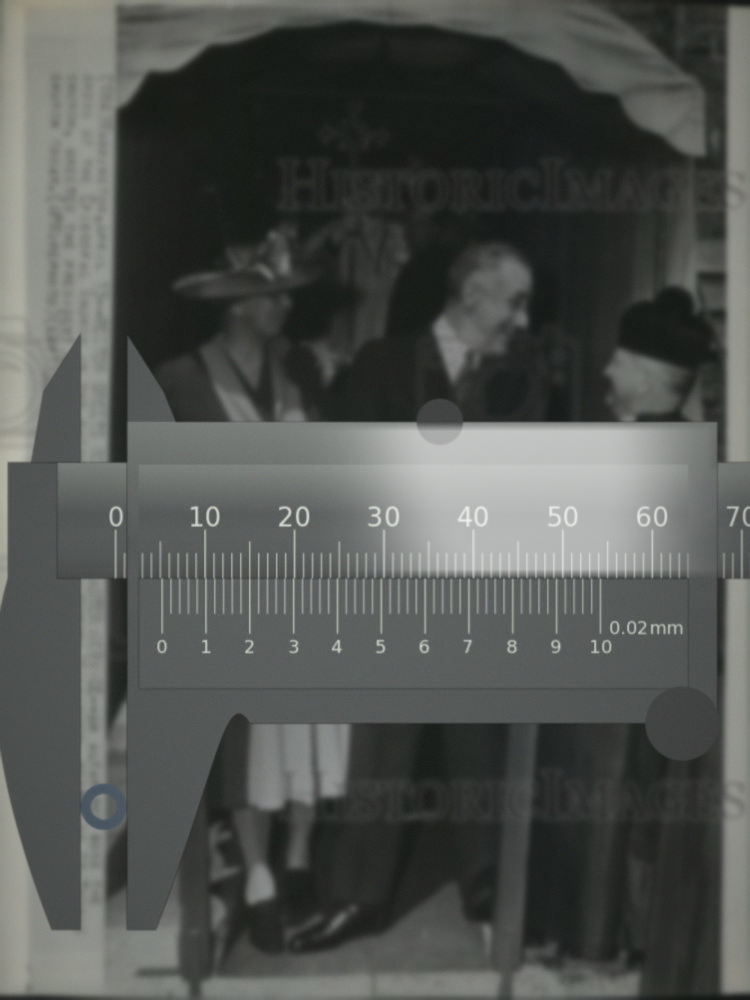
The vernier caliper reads 5.2 mm
